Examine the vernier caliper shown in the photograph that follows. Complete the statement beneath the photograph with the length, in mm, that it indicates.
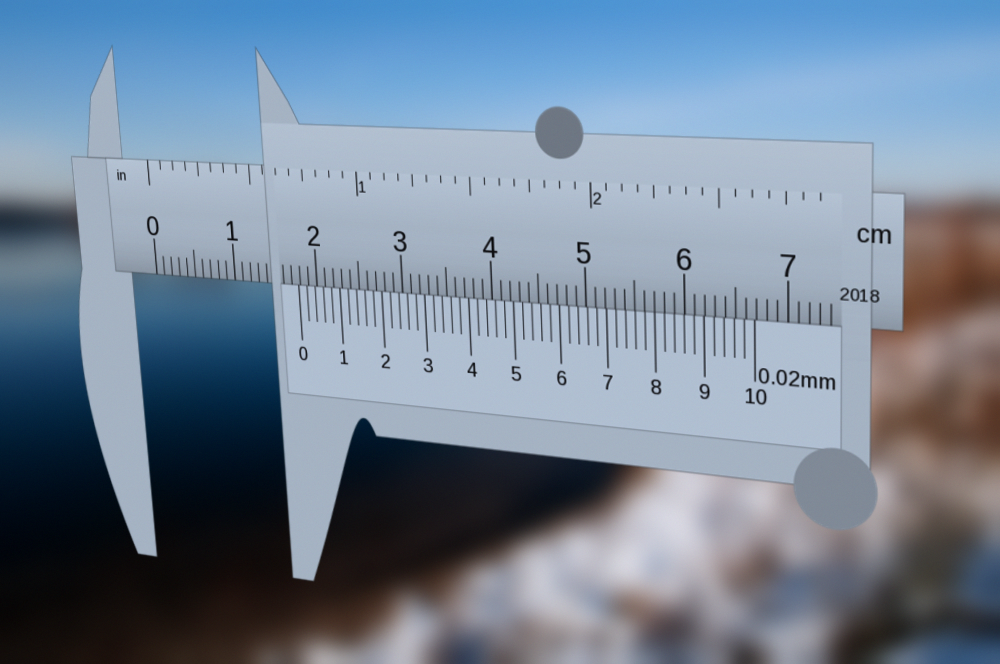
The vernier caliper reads 17.8 mm
